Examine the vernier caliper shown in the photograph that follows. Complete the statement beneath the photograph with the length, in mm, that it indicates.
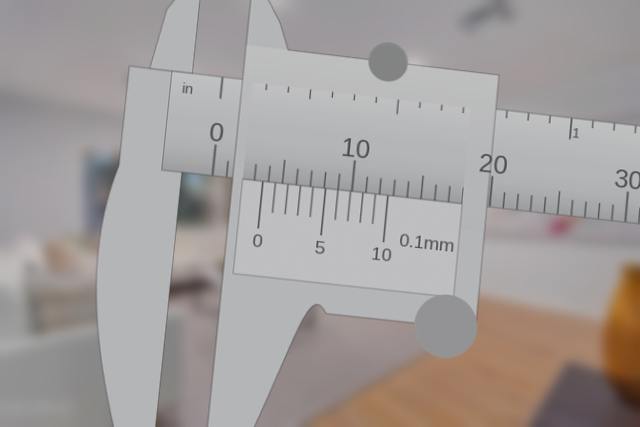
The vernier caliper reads 3.6 mm
